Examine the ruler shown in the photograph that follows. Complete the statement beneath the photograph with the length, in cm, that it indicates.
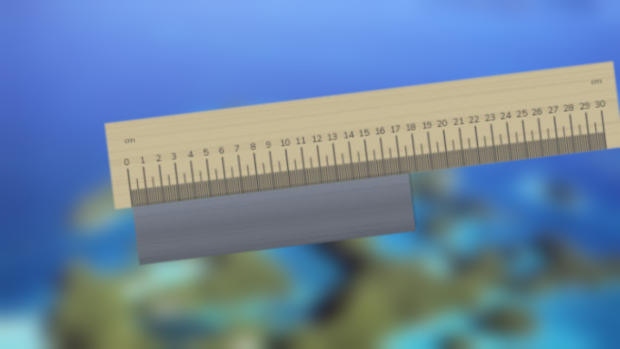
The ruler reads 17.5 cm
